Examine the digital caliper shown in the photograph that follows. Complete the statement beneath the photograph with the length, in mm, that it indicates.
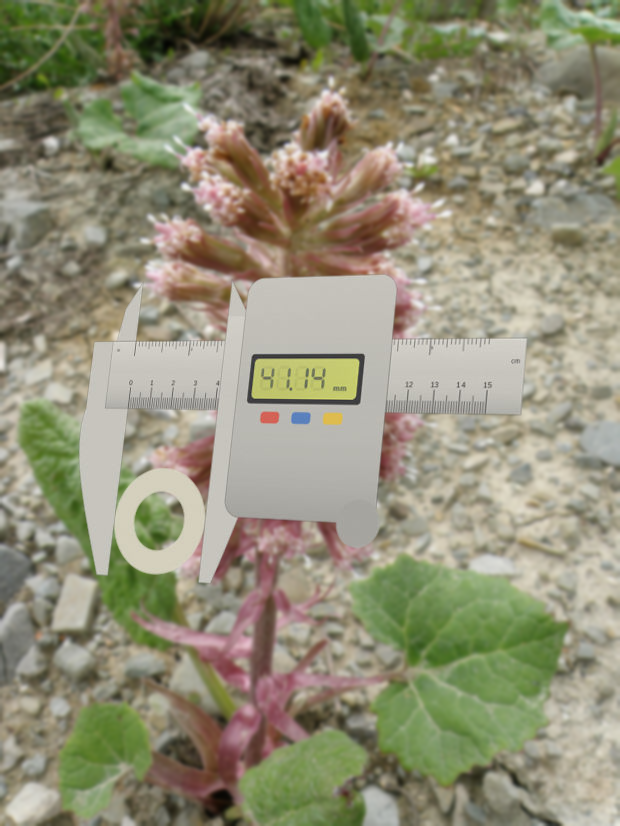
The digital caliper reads 41.14 mm
